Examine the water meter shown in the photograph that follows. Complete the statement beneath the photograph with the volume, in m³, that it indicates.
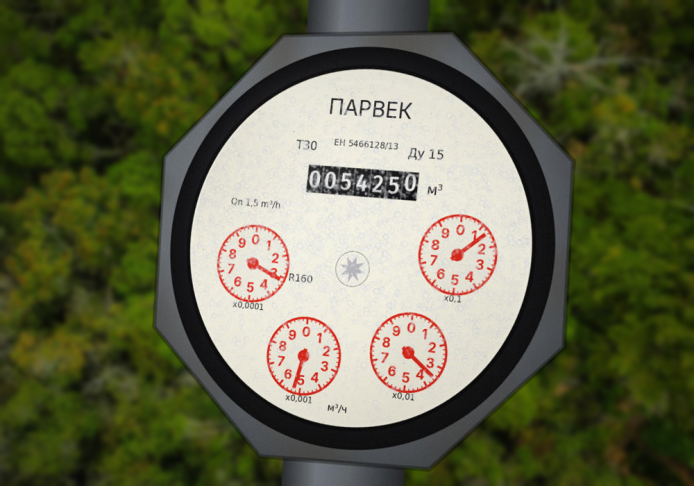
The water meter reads 54250.1353 m³
